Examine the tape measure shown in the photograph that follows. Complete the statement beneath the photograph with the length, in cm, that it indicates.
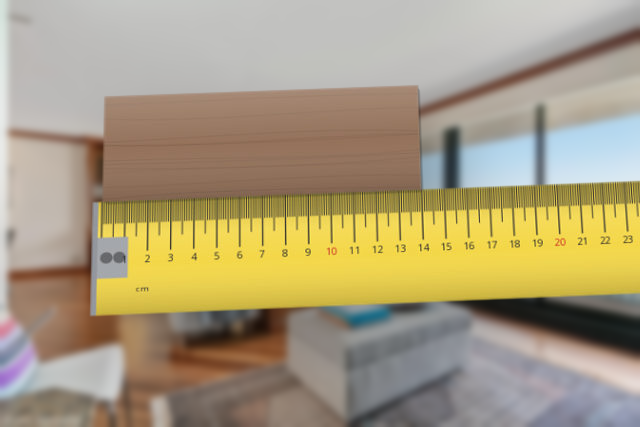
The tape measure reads 14 cm
